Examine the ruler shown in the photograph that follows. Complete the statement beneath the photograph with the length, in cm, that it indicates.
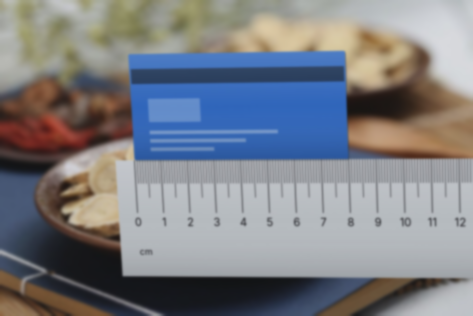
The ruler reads 8 cm
